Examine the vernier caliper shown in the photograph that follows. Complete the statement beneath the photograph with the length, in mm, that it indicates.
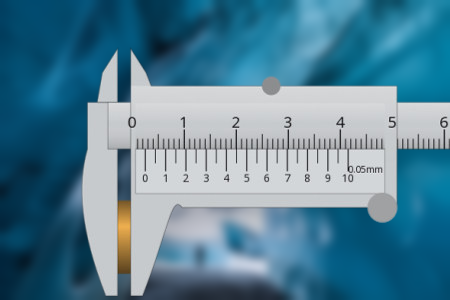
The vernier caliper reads 2.5 mm
